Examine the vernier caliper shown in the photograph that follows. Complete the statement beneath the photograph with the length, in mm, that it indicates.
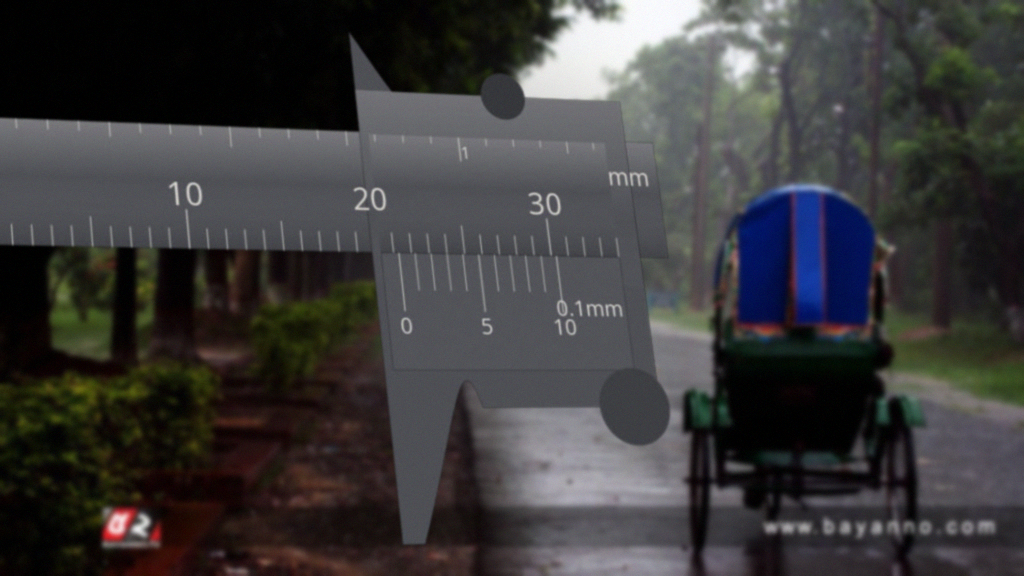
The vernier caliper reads 21.3 mm
